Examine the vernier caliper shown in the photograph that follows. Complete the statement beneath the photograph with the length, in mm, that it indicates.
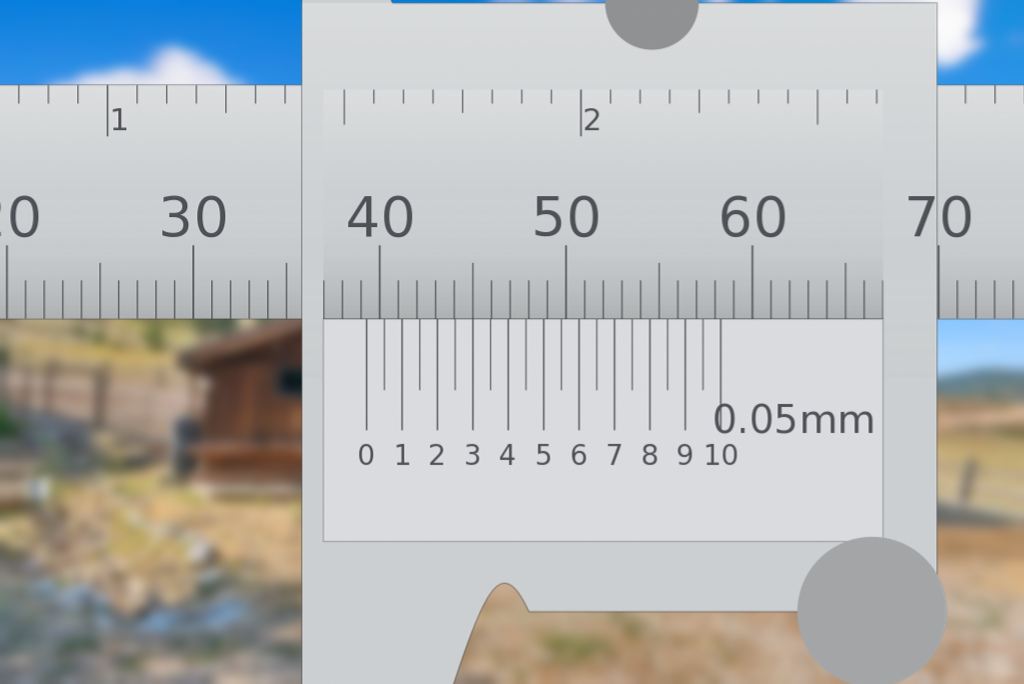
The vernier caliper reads 39.3 mm
